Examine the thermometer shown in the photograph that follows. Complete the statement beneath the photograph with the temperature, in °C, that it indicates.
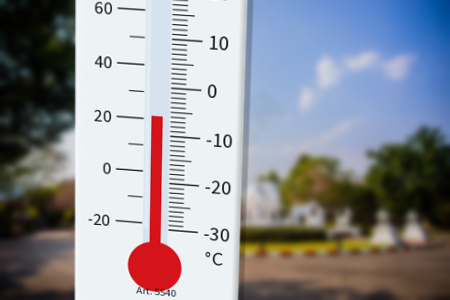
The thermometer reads -6 °C
